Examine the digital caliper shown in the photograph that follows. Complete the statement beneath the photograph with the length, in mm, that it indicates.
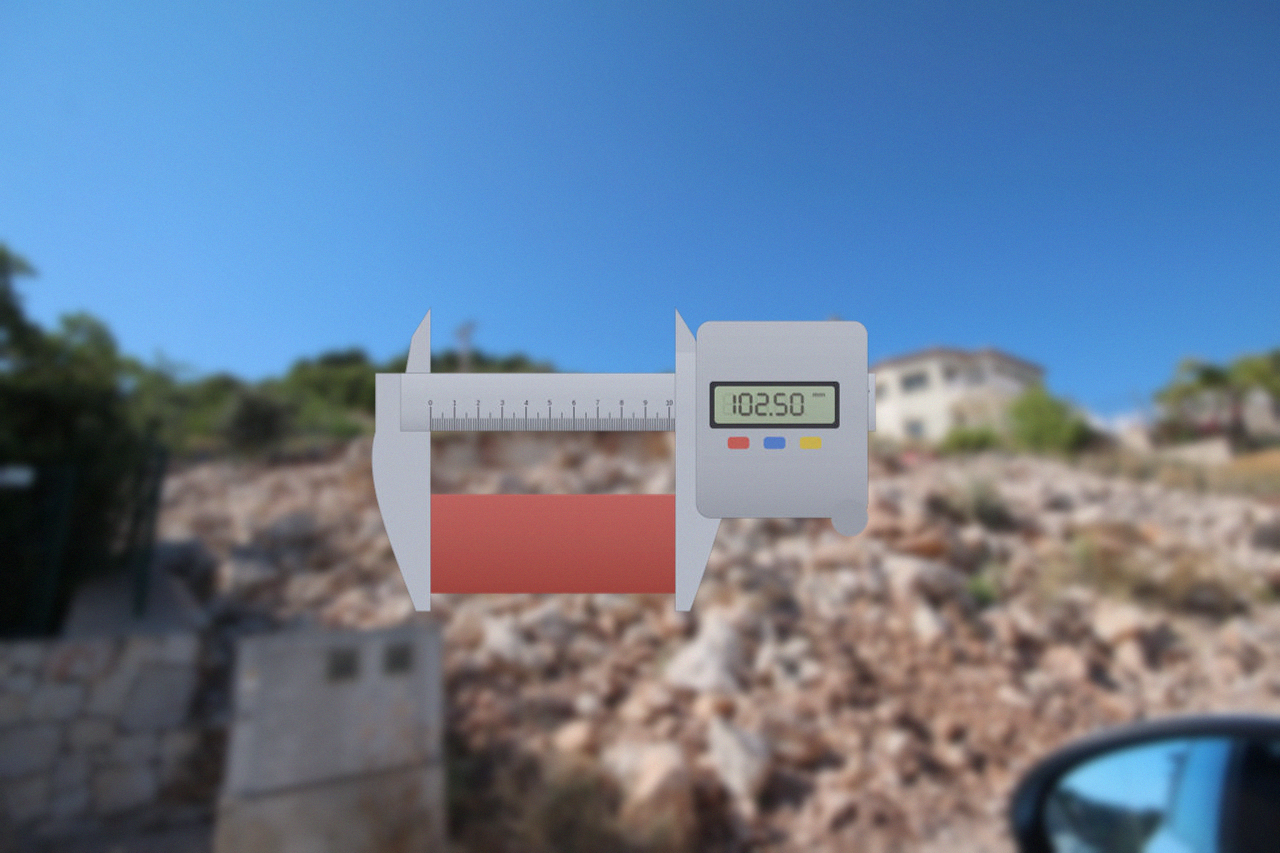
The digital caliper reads 102.50 mm
